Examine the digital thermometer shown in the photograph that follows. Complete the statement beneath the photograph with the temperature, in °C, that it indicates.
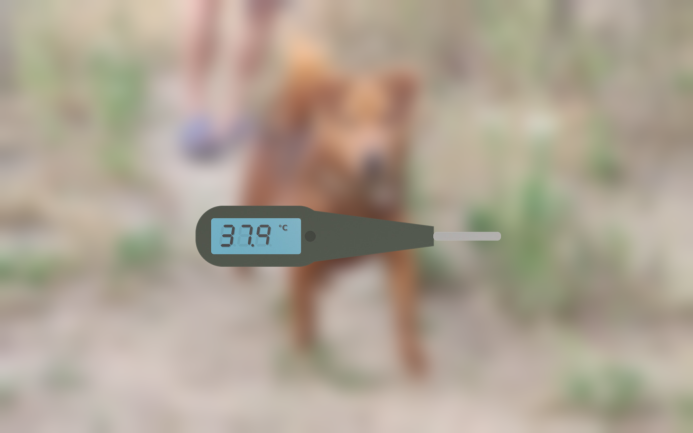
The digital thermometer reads 37.9 °C
